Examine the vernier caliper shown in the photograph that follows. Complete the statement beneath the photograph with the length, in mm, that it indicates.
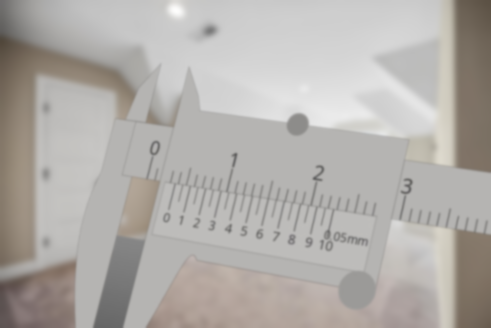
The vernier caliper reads 3.6 mm
